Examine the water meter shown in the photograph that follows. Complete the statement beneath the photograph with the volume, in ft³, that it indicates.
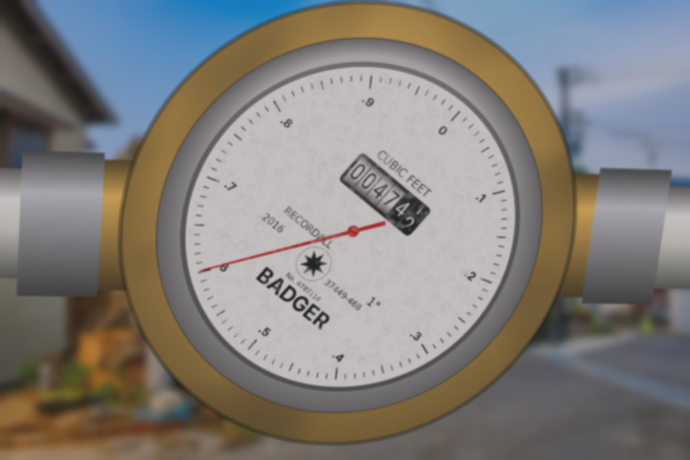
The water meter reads 4741.60 ft³
